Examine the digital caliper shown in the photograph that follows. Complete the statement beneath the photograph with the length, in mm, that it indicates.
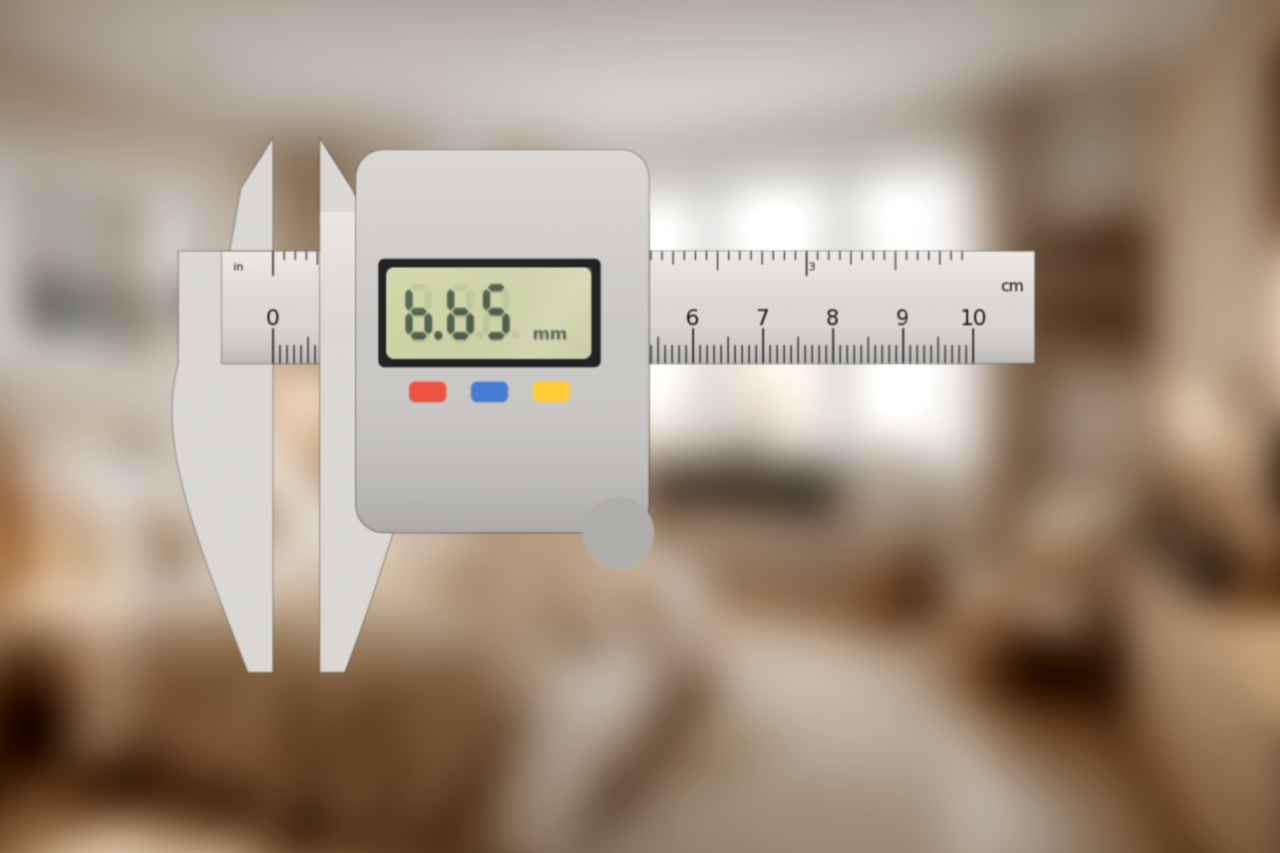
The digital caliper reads 6.65 mm
